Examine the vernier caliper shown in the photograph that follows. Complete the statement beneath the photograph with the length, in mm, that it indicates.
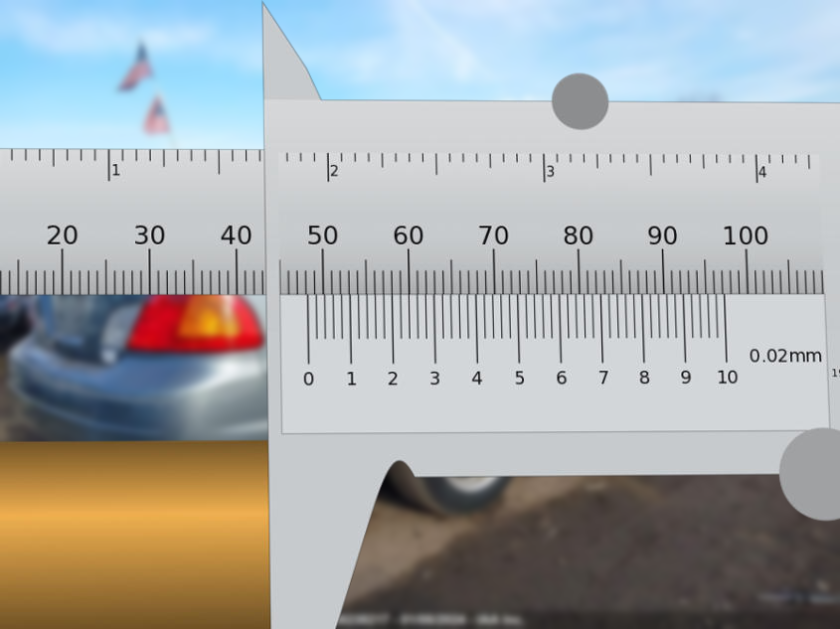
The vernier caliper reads 48.2 mm
